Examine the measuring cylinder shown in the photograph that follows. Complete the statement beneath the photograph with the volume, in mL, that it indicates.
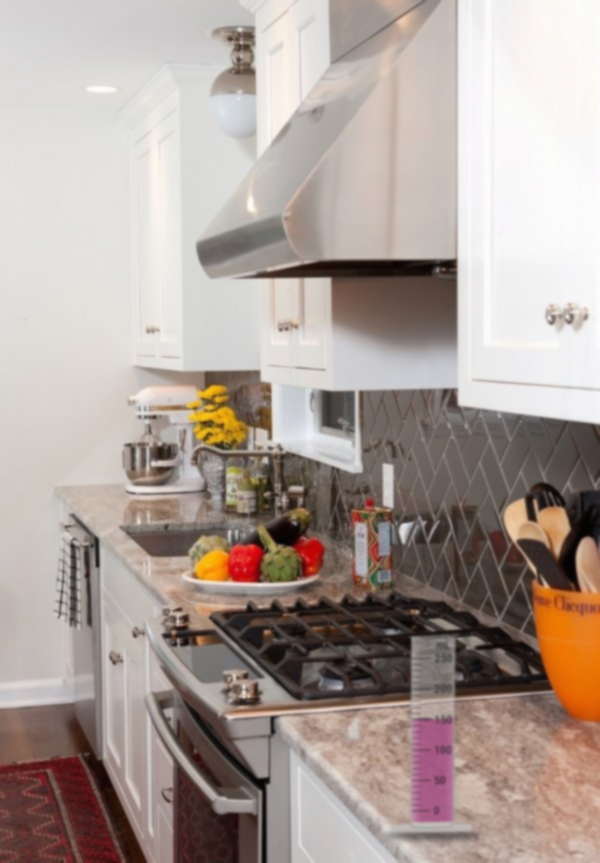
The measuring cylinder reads 150 mL
